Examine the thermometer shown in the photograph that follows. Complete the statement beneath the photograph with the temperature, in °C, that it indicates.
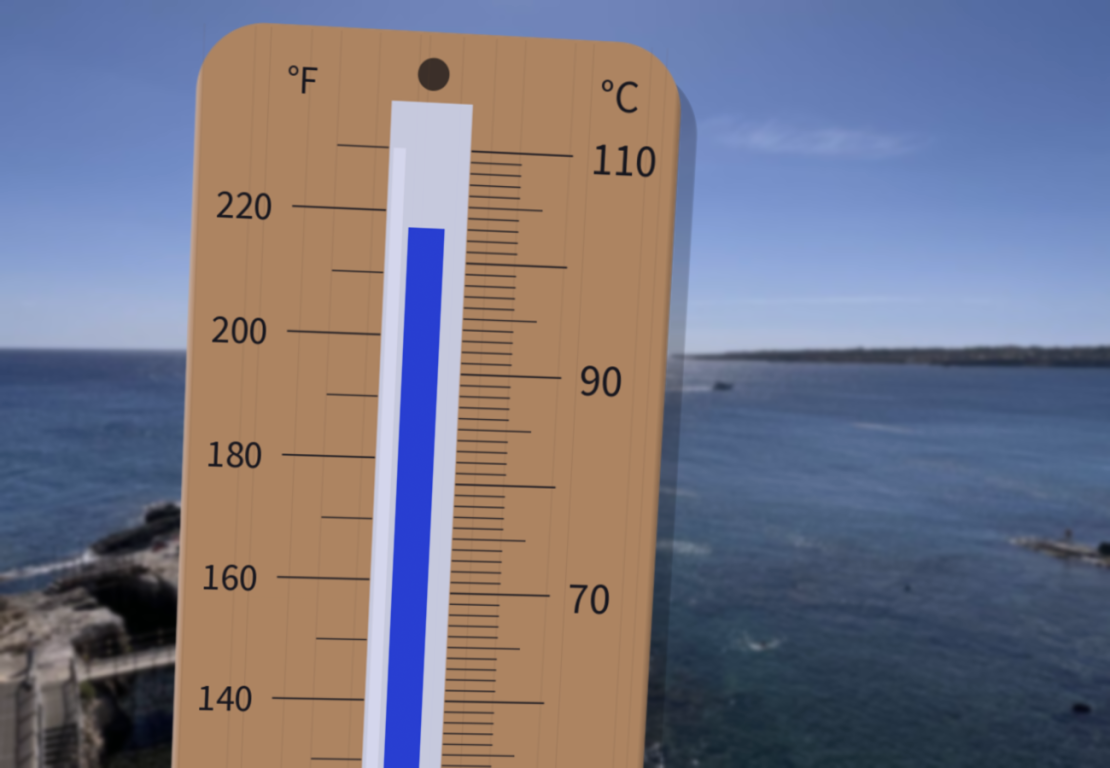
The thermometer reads 103 °C
